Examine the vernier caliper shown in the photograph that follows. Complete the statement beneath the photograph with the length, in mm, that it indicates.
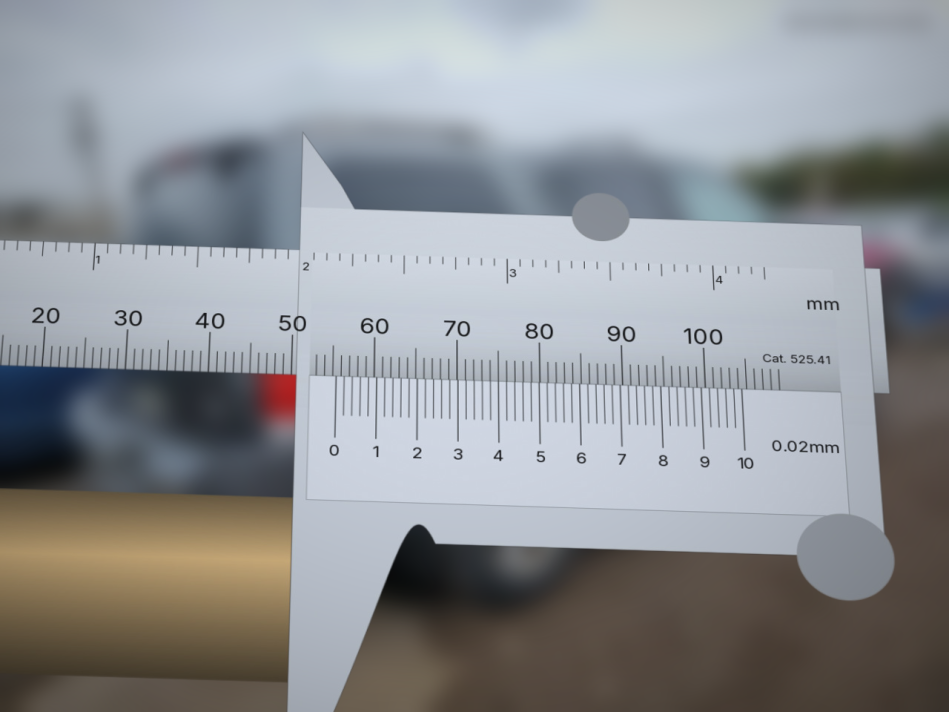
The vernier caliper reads 55.4 mm
